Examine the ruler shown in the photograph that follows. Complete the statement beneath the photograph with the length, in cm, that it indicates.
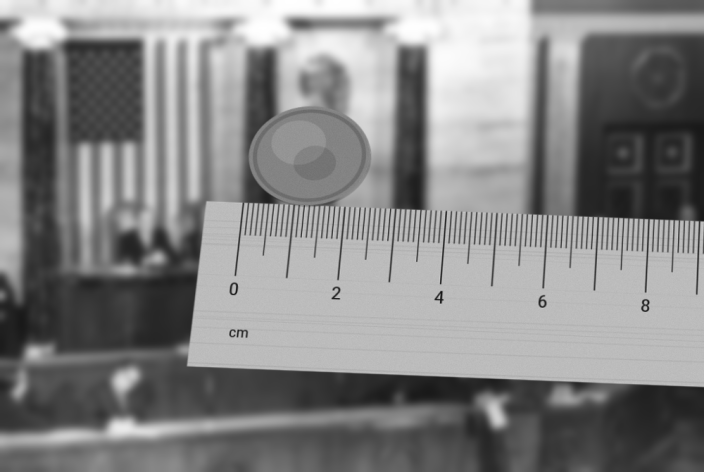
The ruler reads 2.4 cm
